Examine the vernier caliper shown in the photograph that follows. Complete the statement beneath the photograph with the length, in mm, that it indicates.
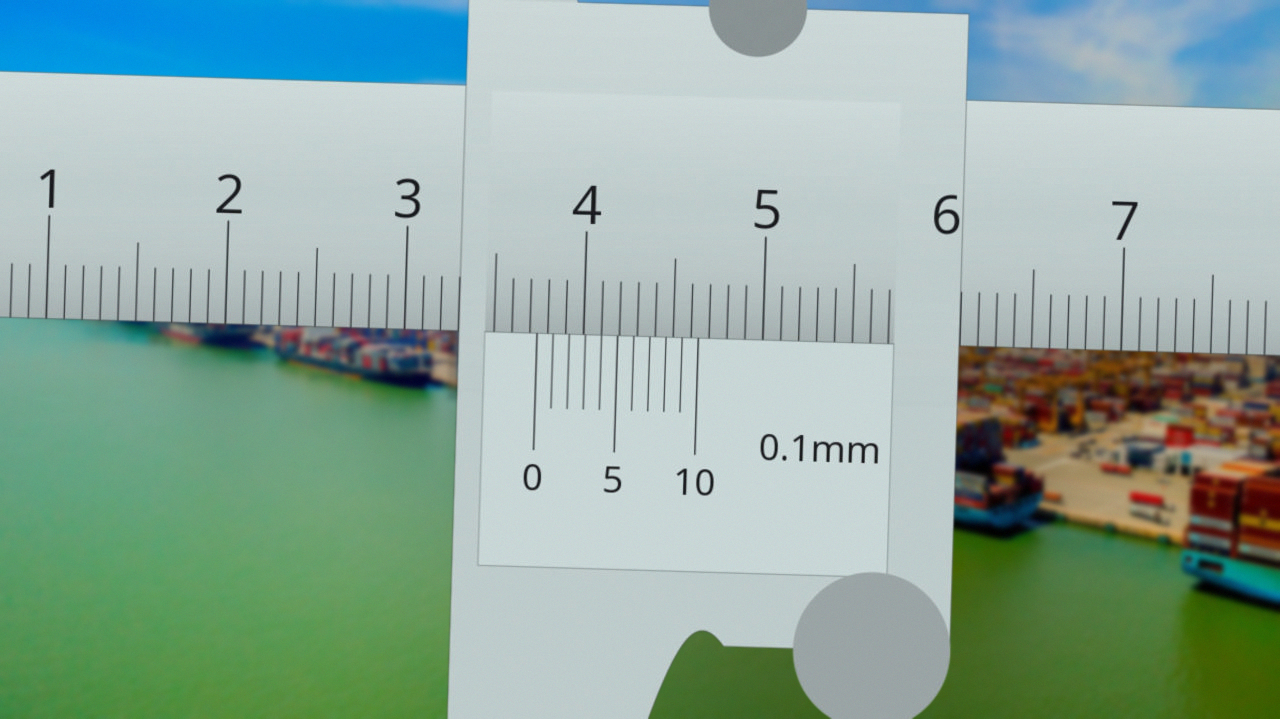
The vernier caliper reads 37.4 mm
